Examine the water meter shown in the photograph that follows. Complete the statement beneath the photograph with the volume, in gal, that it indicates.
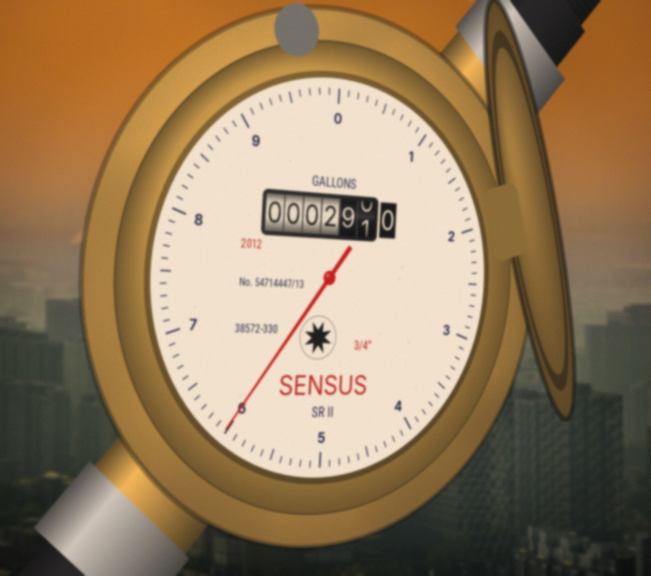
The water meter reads 2906.0 gal
